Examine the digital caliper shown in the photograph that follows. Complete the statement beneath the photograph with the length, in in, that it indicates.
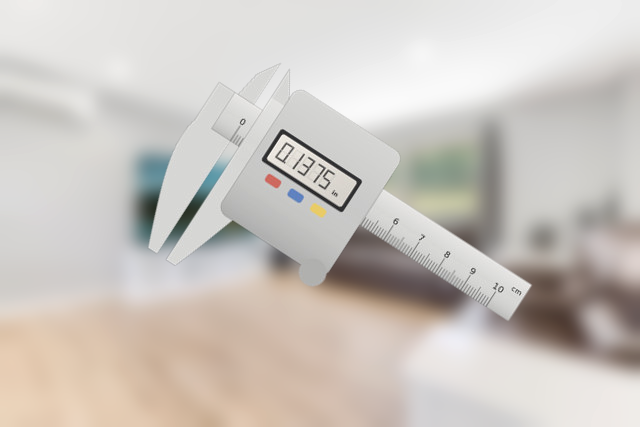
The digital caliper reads 0.1375 in
